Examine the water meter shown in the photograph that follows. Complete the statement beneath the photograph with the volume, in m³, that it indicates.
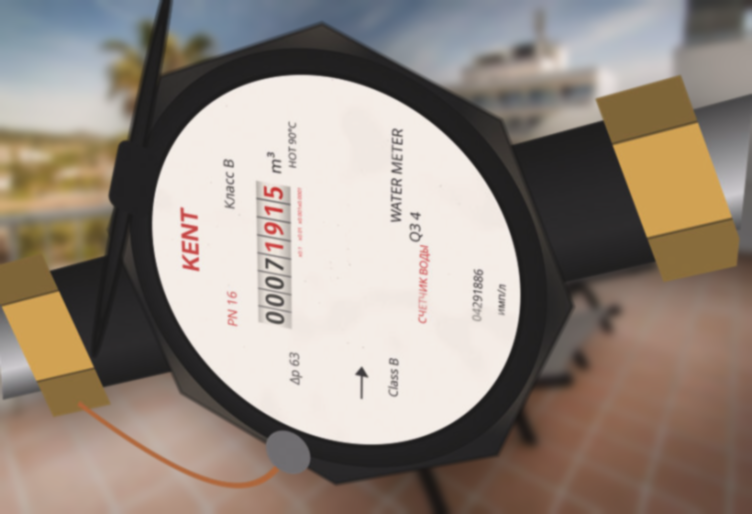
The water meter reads 7.1915 m³
